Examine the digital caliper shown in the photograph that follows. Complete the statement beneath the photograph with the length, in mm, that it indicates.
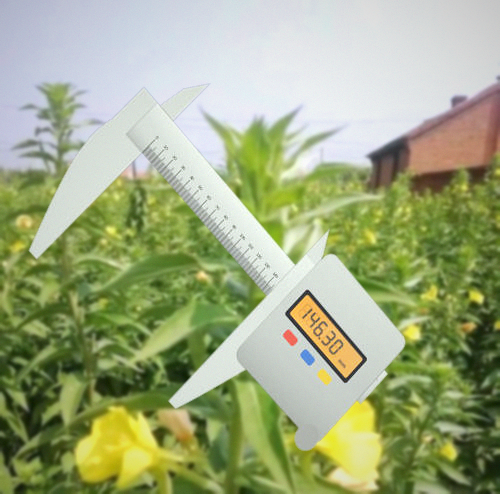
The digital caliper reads 146.30 mm
